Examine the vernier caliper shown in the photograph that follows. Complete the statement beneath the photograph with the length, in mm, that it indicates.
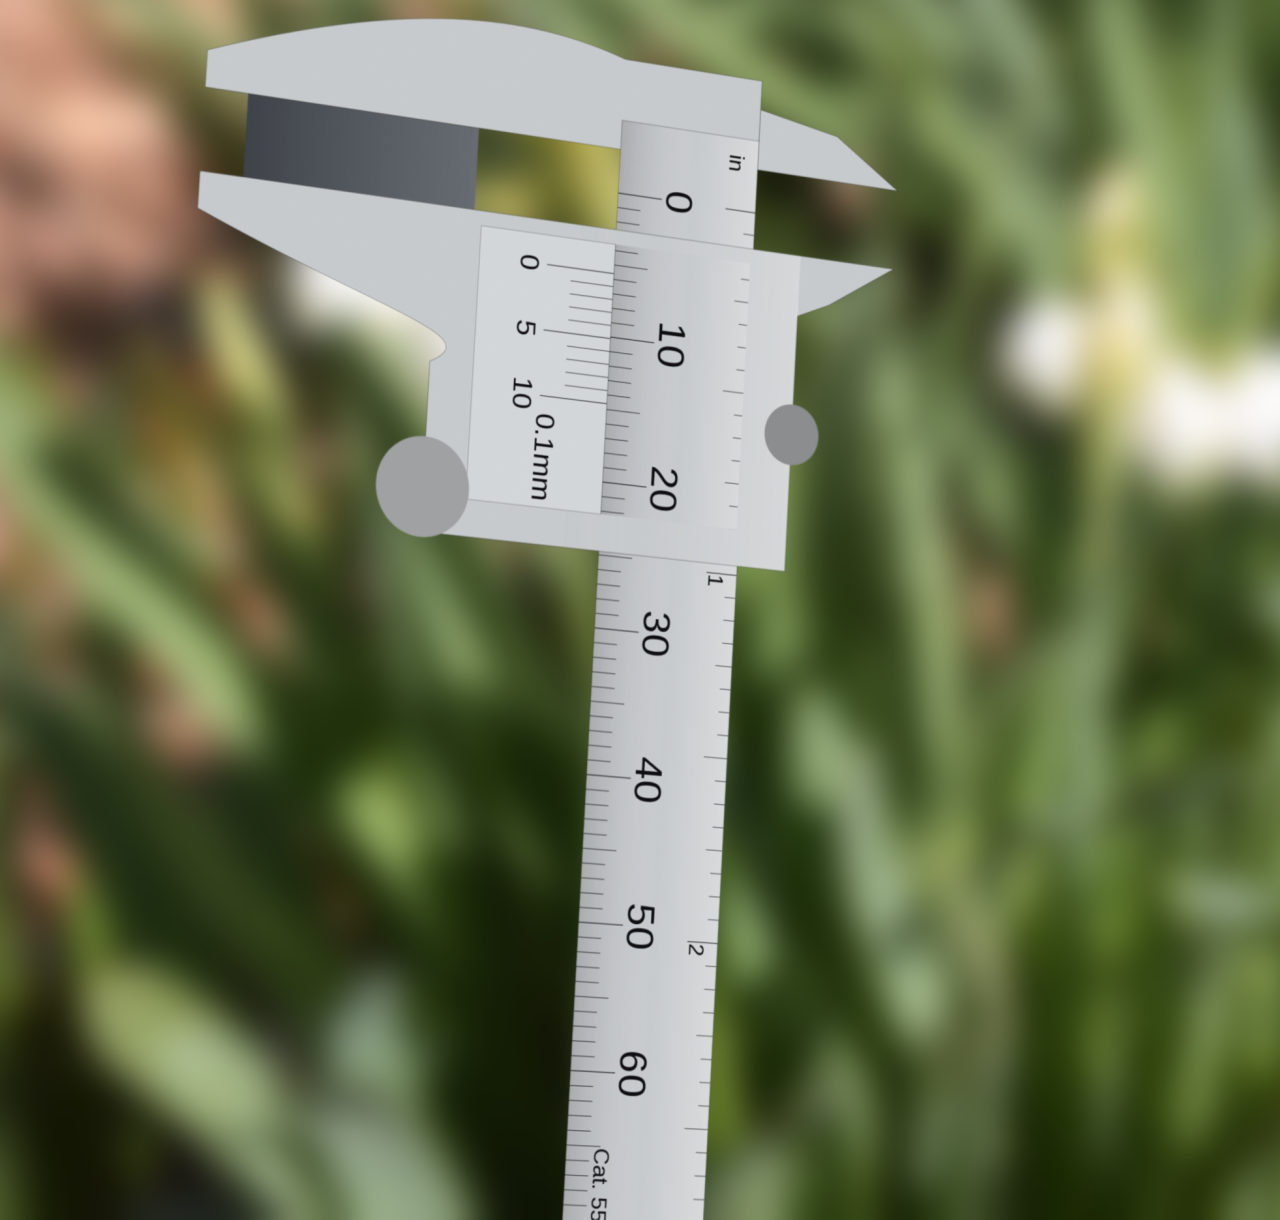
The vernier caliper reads 5.6 mm
